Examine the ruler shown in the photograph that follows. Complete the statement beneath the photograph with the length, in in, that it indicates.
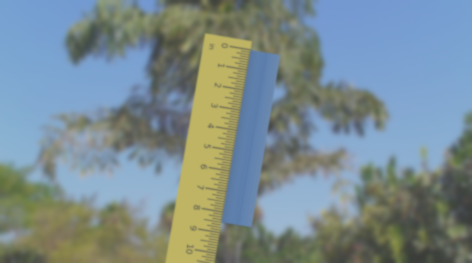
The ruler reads 8.5 in
